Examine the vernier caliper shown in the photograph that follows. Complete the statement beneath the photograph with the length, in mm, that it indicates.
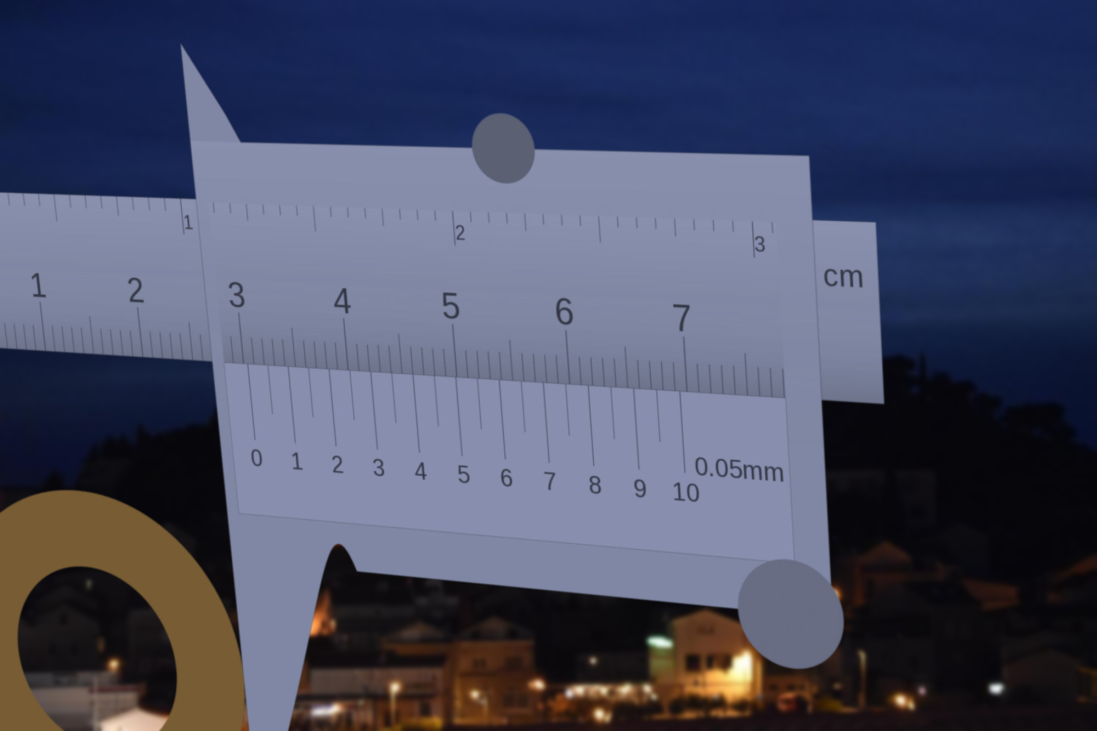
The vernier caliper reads 30.4 mm
